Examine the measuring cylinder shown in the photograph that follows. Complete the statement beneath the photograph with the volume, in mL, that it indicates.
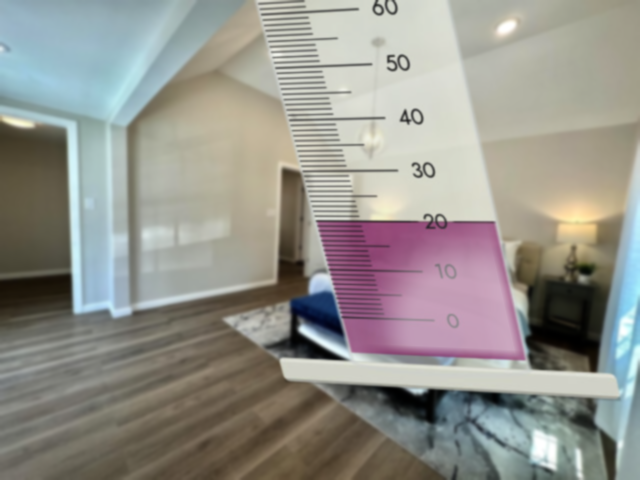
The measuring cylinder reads 20 mL
